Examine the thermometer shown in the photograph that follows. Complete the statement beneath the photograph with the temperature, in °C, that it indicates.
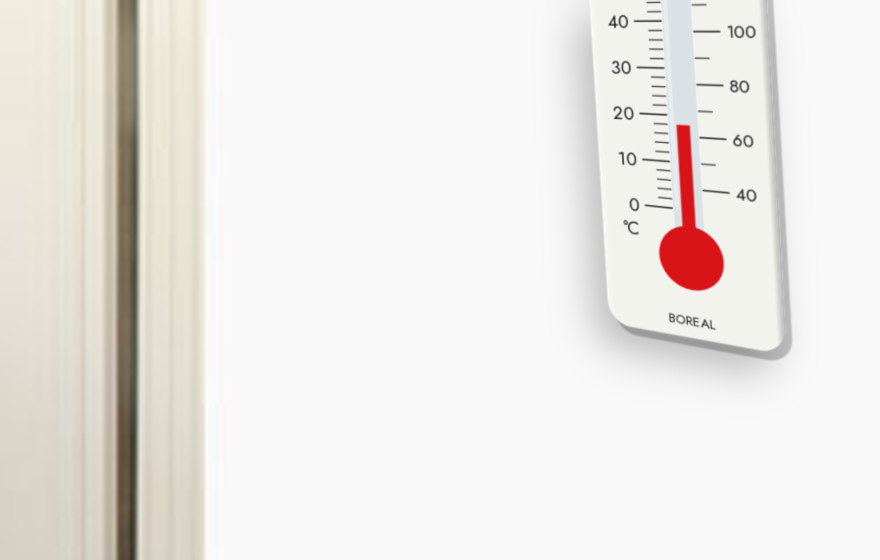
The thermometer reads 18 °C
